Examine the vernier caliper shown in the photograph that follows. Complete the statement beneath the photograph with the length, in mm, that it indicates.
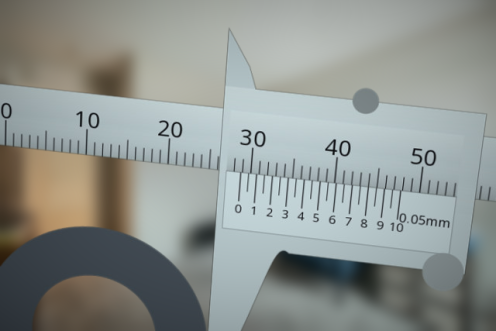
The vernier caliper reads 28.8 mm
